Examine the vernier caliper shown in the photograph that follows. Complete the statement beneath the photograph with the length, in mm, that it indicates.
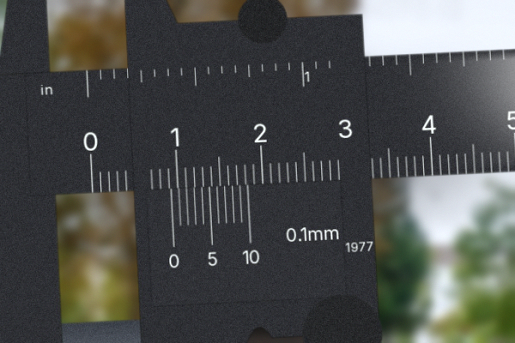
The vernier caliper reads 9.2 mm
